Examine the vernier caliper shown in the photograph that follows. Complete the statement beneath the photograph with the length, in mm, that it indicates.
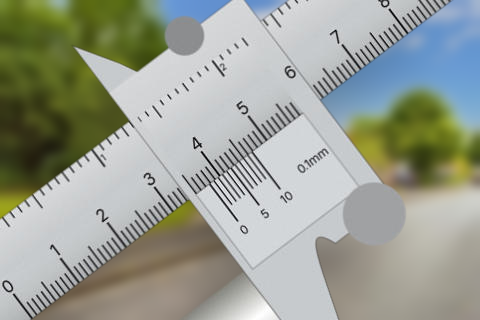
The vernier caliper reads 37.8 mm
